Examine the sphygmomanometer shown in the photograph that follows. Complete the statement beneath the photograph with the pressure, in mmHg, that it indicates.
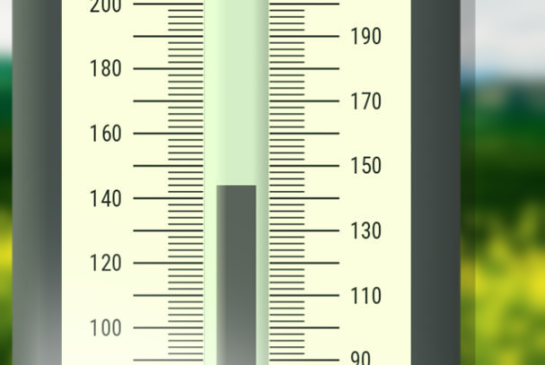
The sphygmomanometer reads 144 mmHg
